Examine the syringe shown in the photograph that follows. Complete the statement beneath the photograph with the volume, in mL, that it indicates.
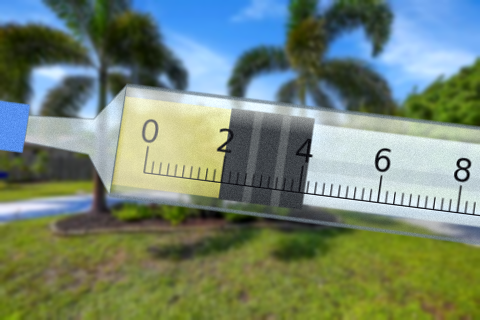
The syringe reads 2 mL
